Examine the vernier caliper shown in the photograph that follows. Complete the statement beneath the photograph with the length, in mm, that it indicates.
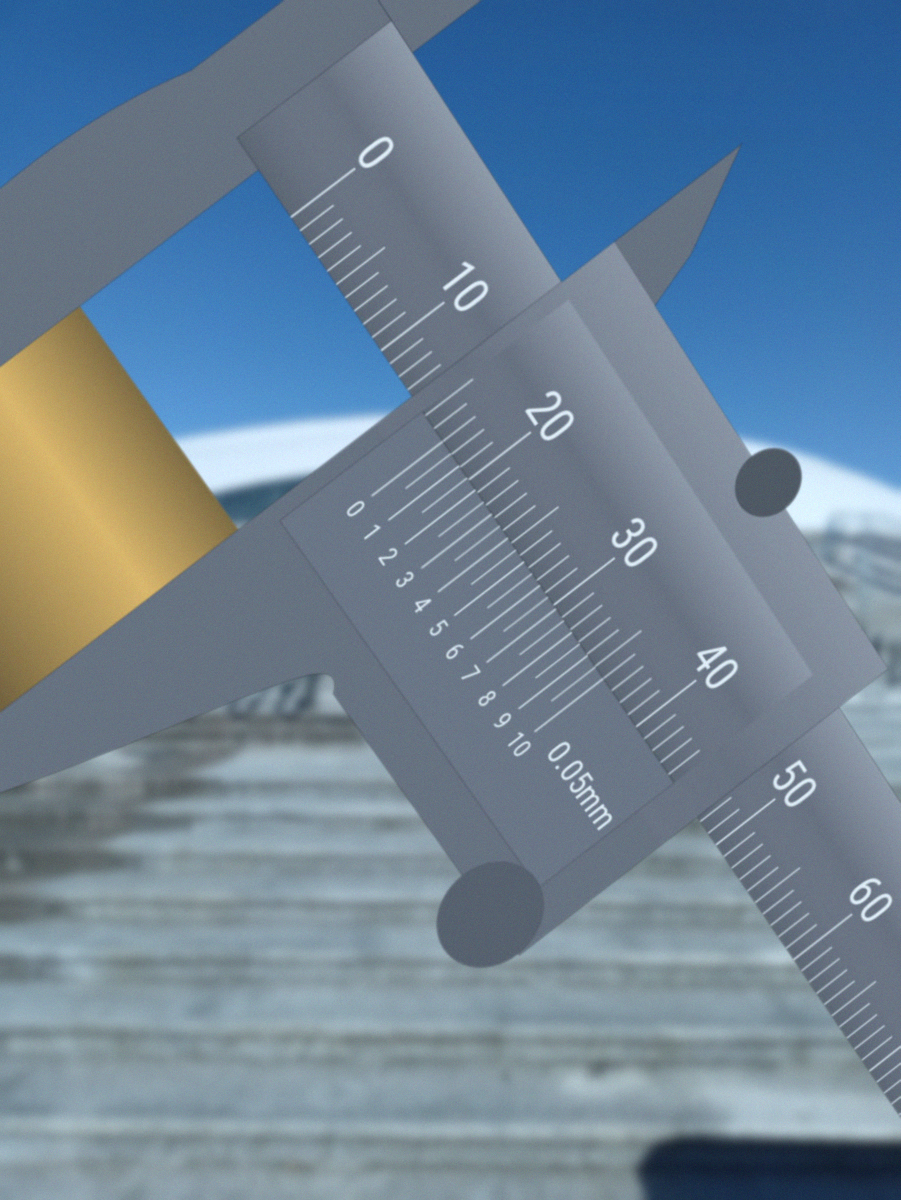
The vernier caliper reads 17.0 mm
